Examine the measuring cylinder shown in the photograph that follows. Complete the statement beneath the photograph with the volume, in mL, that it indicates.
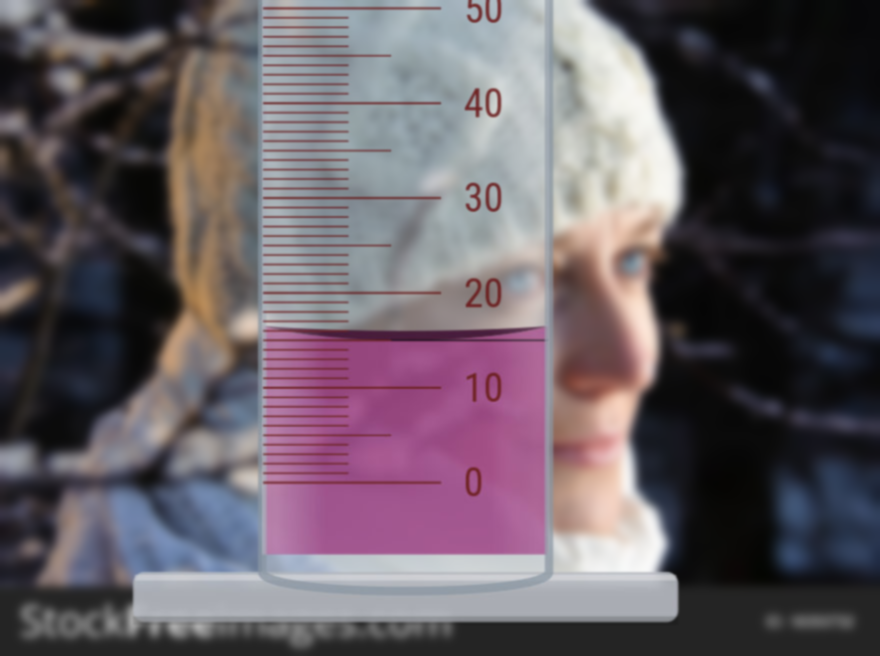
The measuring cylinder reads 15 mL
